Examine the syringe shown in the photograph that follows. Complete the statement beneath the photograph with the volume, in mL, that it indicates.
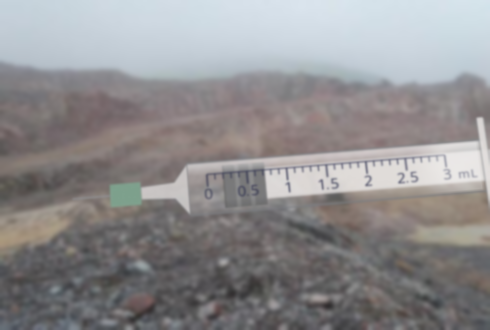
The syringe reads 0.2 mL
